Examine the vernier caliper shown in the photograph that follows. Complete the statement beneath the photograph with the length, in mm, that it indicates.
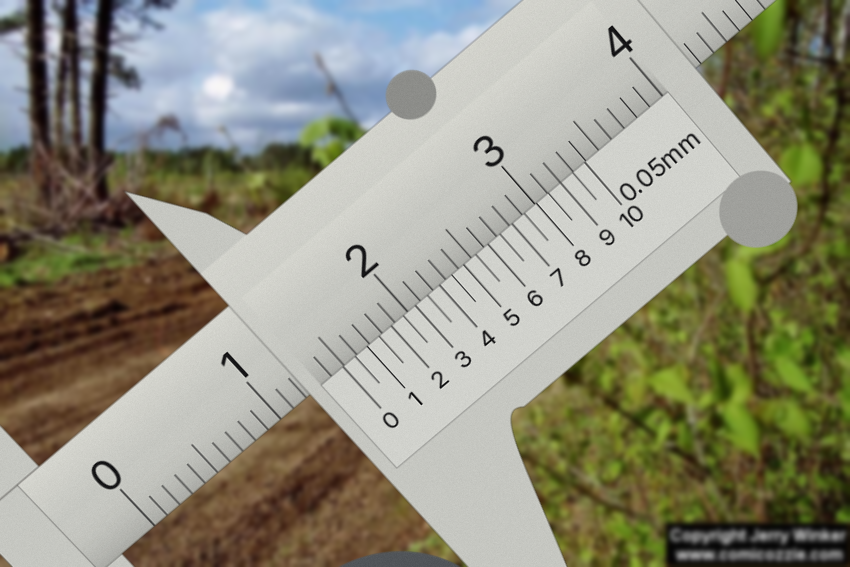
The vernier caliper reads 14.9 mm
